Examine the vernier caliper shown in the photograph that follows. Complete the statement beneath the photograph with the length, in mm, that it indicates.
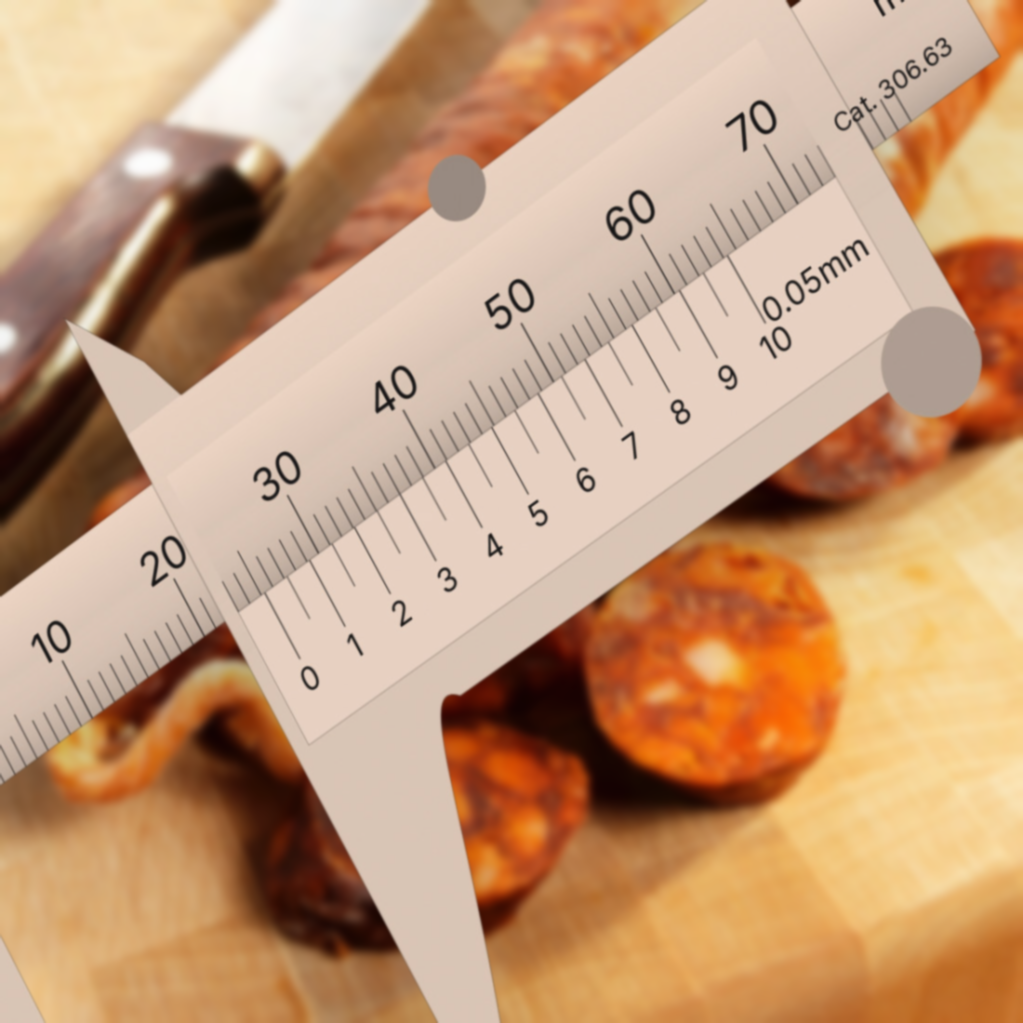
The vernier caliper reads 25.3 mm
